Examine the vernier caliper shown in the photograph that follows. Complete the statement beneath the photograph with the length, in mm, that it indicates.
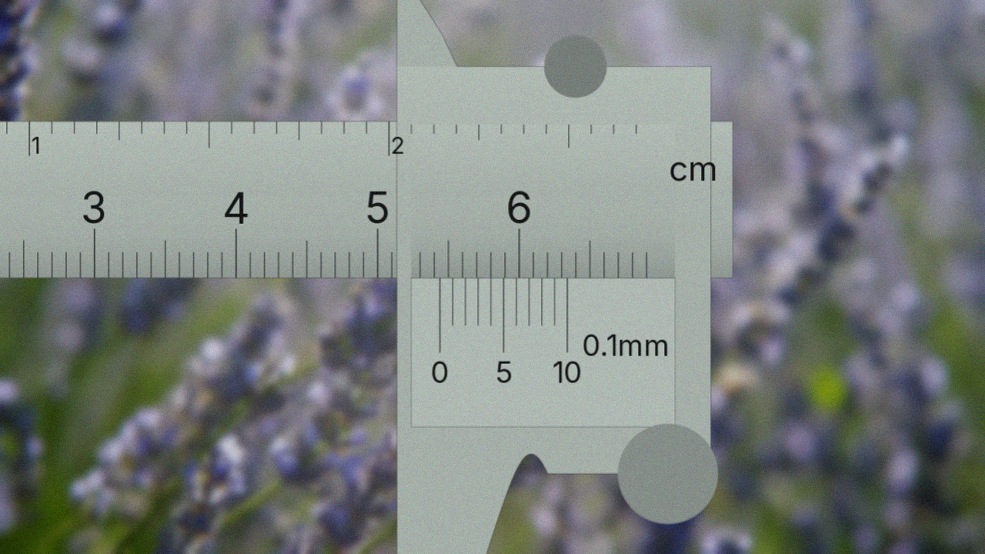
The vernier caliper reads 54.4 mm
